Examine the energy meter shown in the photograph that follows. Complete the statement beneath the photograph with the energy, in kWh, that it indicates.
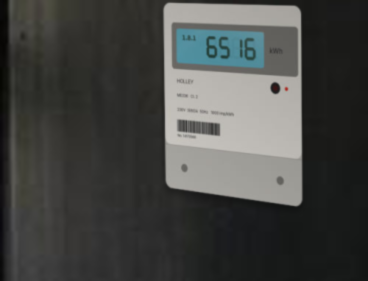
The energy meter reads 6516 kWh
